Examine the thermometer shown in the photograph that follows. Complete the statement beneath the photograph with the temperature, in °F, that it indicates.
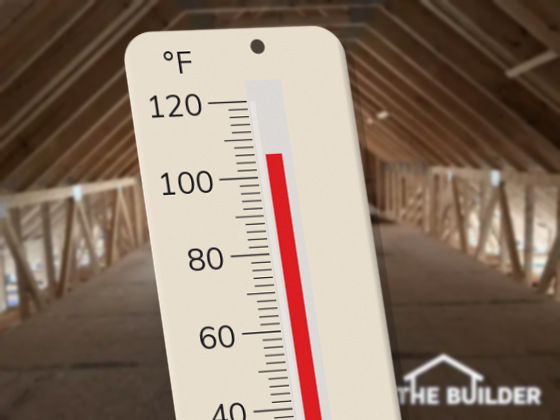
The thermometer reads 106 °F
